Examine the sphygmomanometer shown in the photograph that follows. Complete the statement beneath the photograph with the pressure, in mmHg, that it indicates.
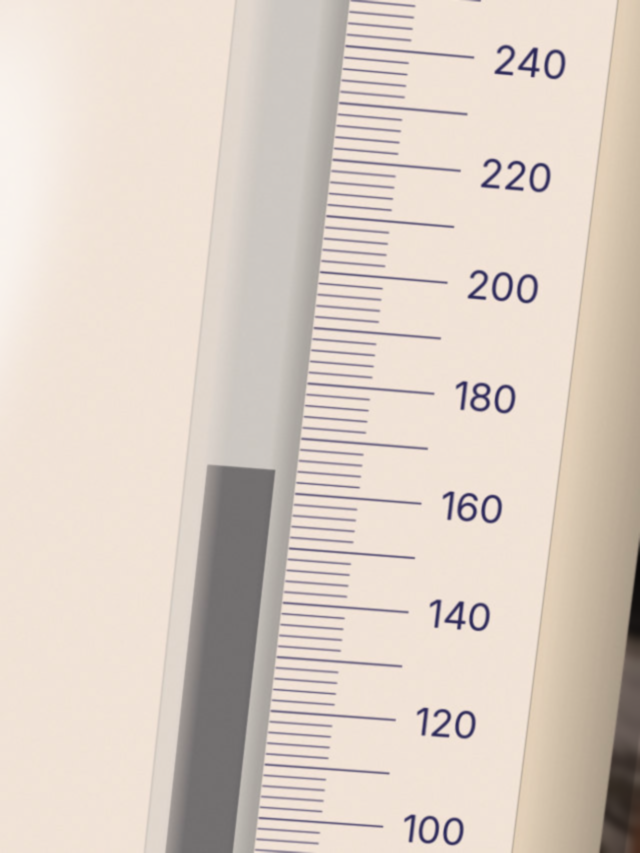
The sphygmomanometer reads 164 mmHg
